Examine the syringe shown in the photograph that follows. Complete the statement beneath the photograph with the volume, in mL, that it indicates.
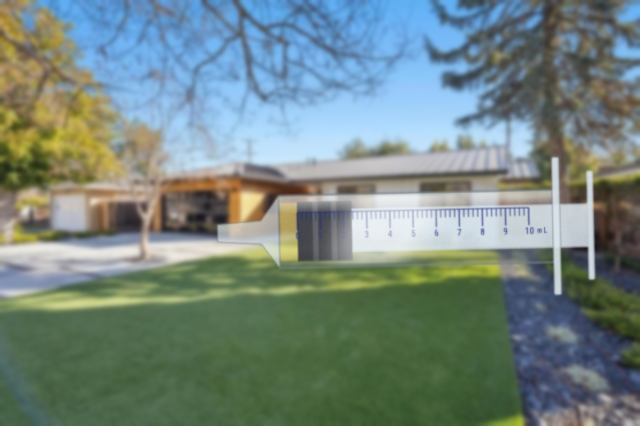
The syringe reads 0 mL
